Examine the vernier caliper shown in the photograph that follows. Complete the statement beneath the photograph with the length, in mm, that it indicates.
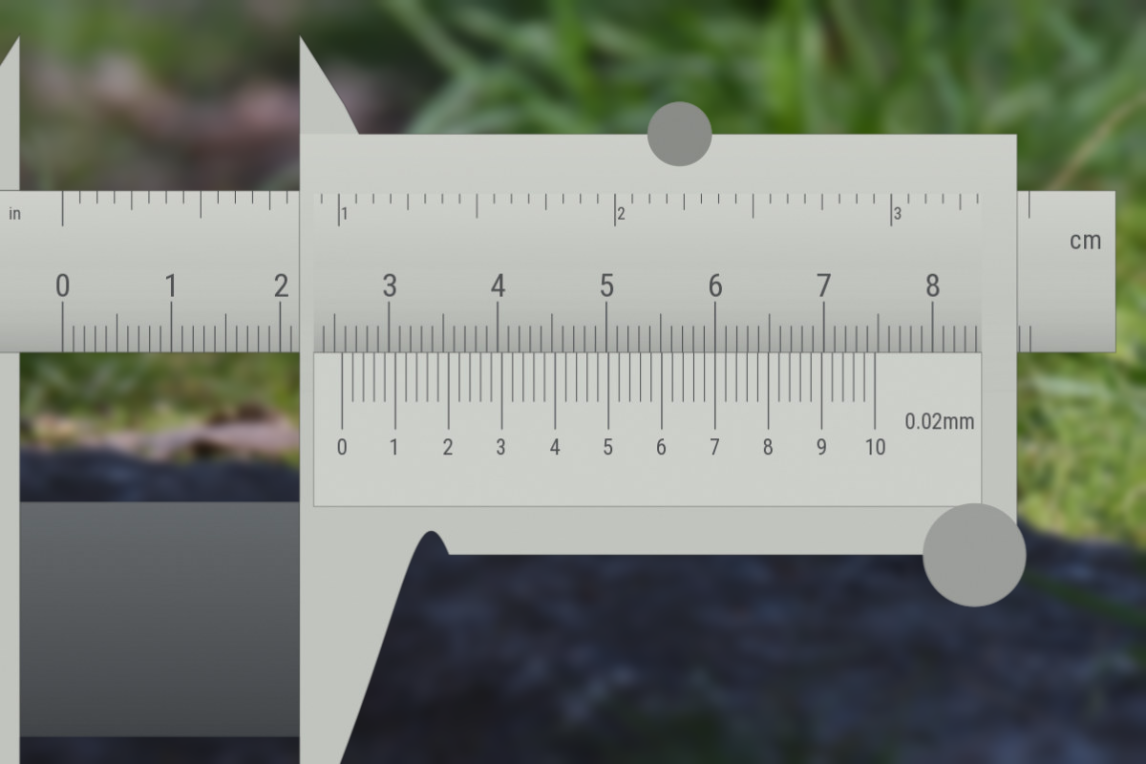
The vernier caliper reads 25.7 mm
